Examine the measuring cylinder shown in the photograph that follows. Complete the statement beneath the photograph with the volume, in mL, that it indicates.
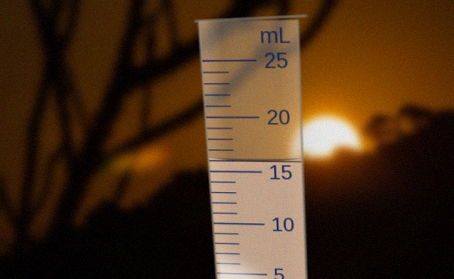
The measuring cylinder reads 16 mL
